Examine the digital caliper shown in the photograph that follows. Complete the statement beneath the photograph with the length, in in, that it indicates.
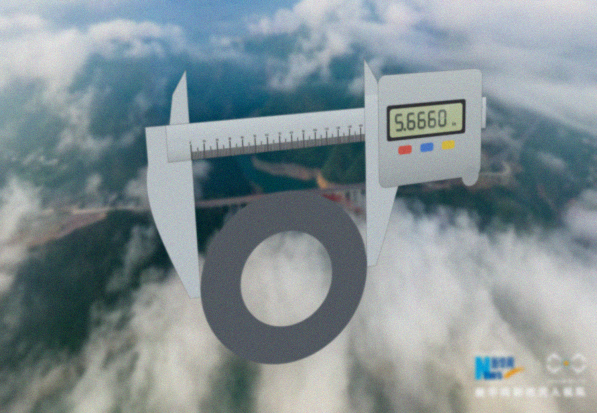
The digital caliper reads 5.6660 in
